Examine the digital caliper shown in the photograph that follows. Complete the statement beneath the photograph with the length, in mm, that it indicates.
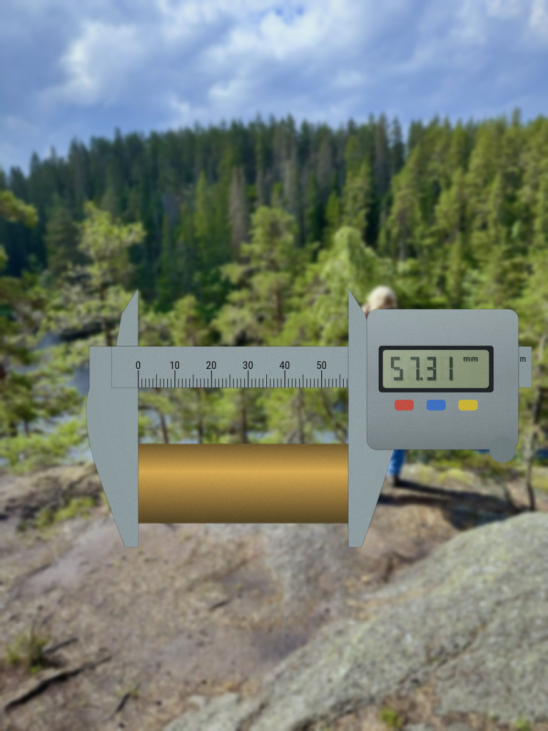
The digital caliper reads 57.31 mm
